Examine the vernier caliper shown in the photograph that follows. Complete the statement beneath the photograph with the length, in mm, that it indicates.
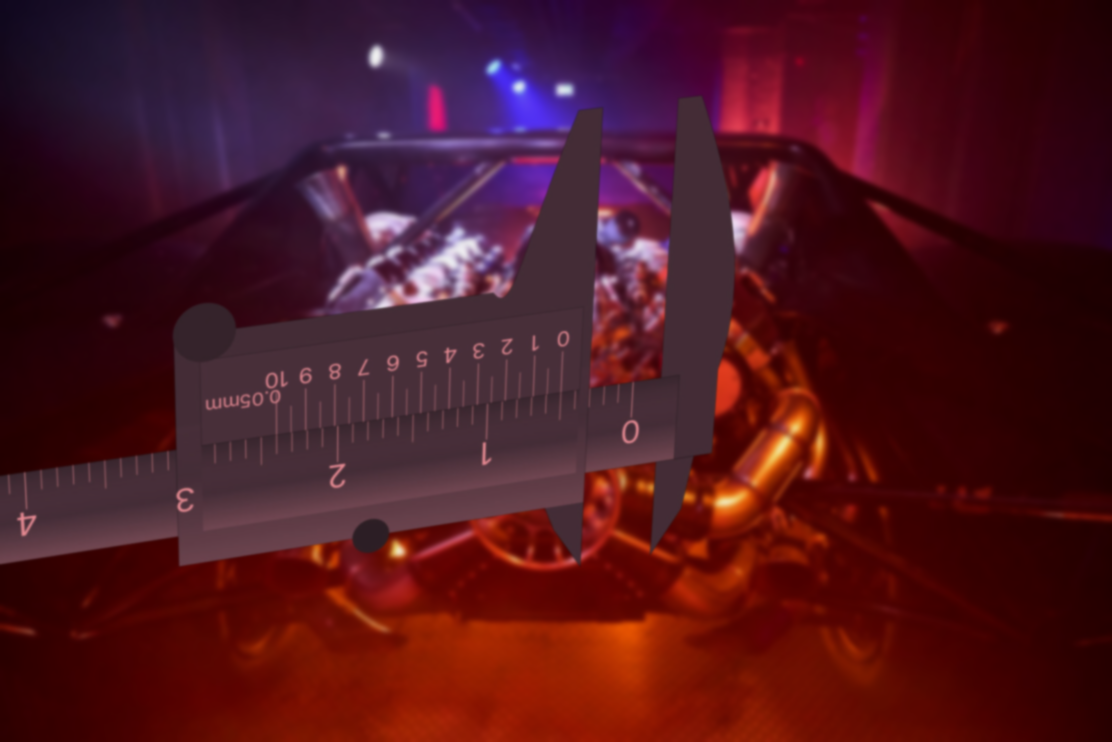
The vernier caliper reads 5.0 mm
